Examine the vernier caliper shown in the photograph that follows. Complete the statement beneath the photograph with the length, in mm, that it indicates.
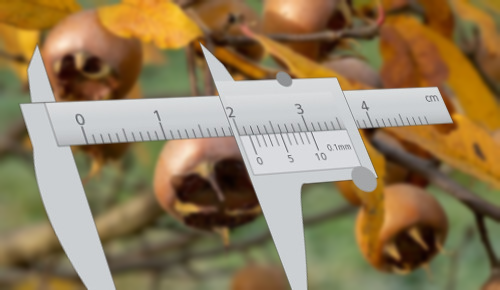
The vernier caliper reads 21.4 mm
